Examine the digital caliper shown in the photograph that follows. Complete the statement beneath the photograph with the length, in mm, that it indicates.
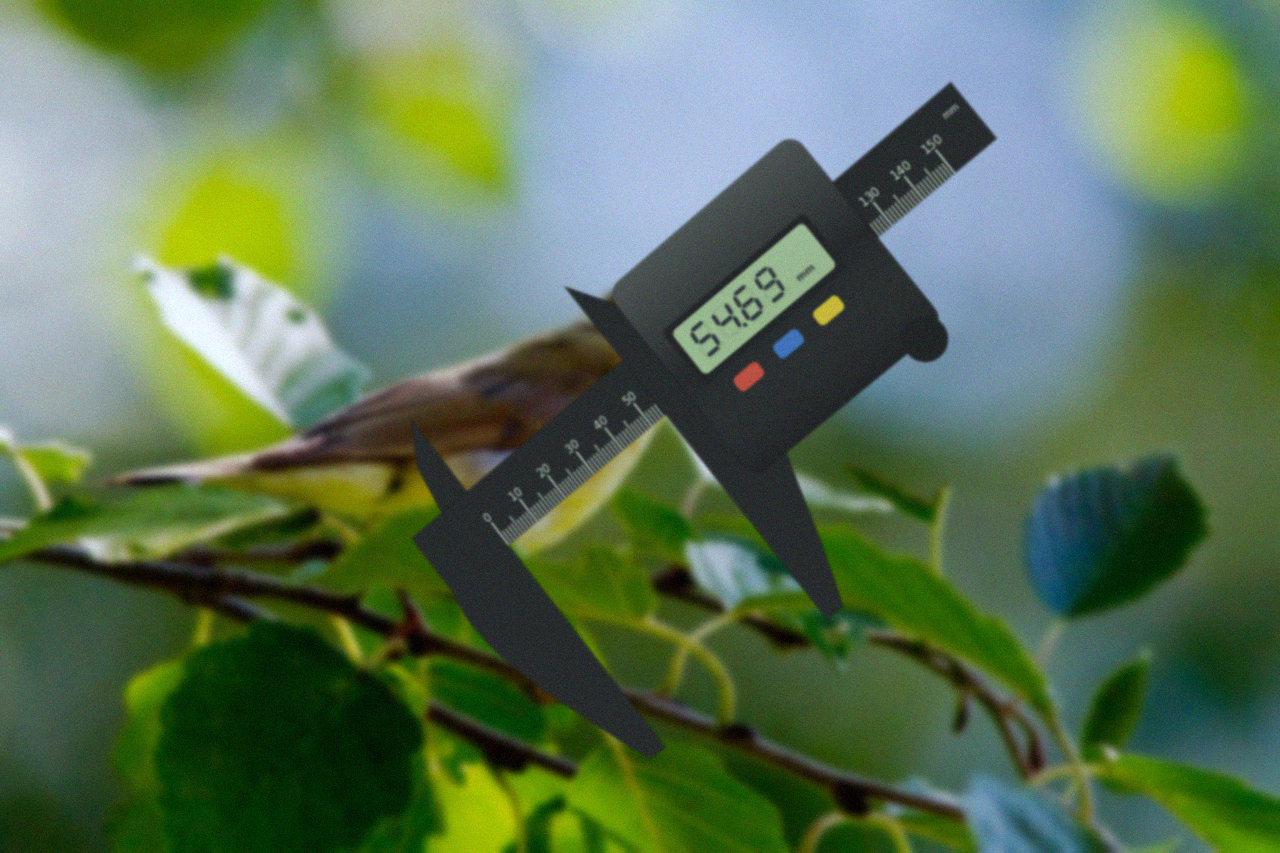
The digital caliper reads 54.69 mm
